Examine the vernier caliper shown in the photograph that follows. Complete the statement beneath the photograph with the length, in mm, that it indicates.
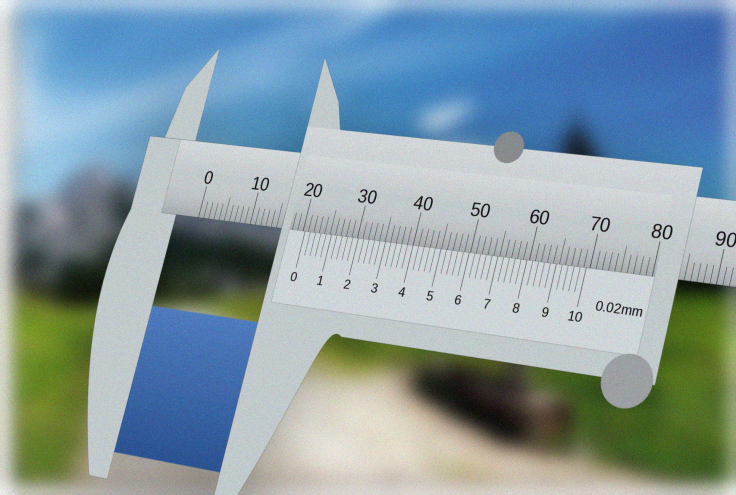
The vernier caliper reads 20.4 mm
